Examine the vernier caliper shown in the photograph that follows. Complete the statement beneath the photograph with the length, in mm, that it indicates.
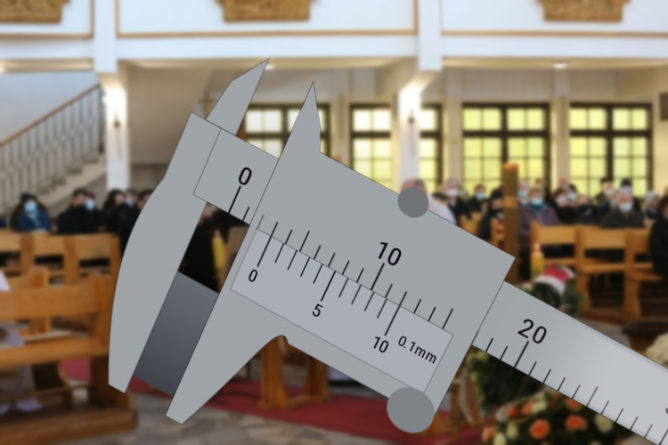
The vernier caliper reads 3.0 mm
